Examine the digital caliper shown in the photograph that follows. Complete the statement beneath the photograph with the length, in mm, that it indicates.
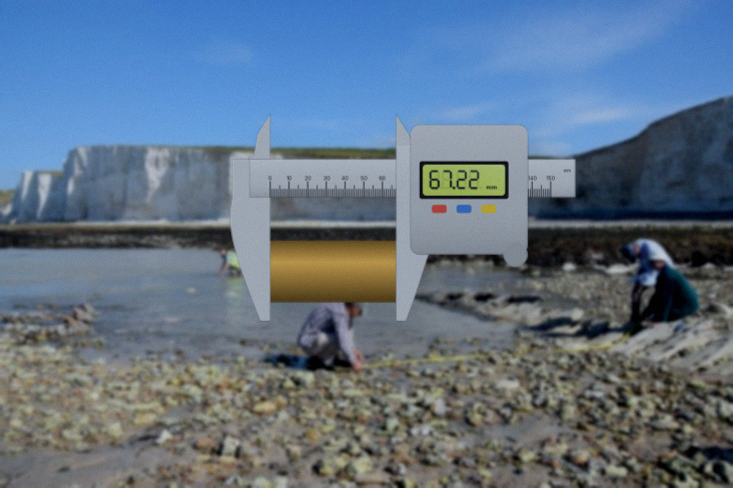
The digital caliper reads 67.22 mm
